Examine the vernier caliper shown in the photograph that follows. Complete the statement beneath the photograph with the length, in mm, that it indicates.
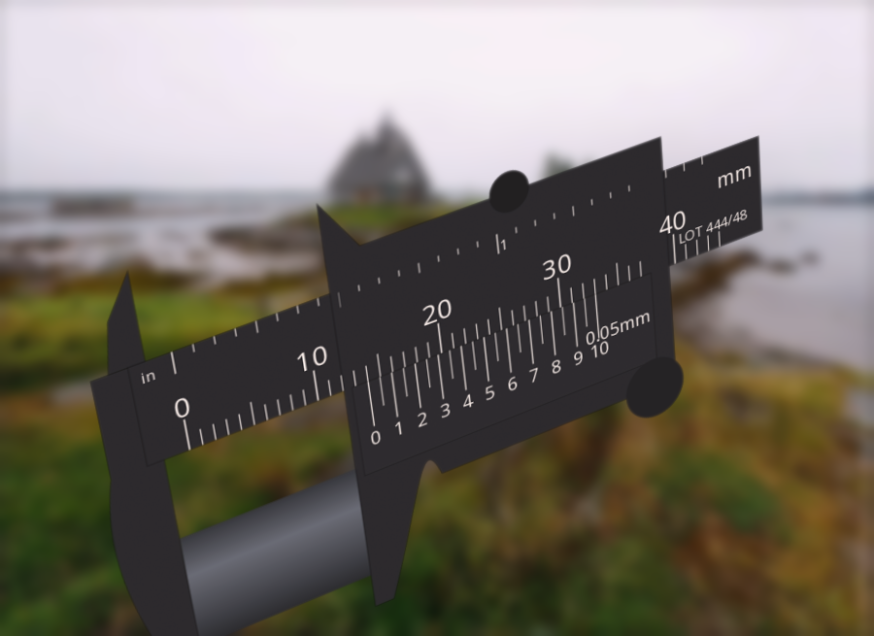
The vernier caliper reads 14.0 mm
